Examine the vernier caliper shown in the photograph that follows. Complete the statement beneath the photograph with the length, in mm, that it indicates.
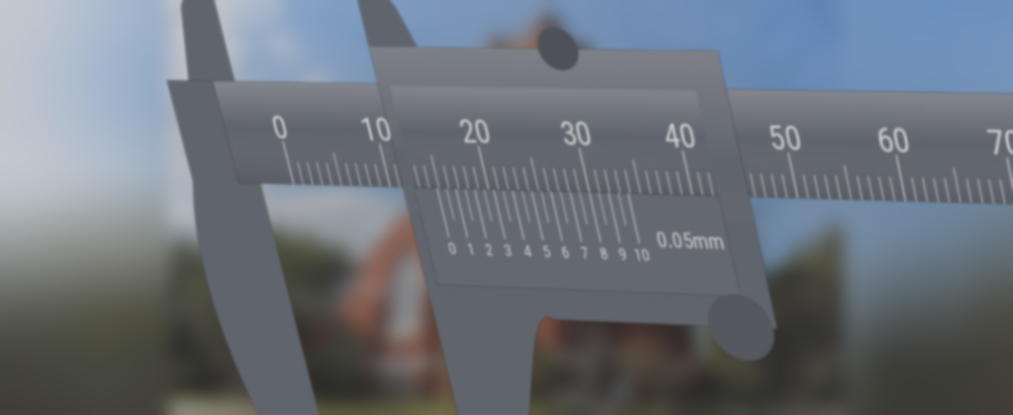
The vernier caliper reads 14.8 mm
